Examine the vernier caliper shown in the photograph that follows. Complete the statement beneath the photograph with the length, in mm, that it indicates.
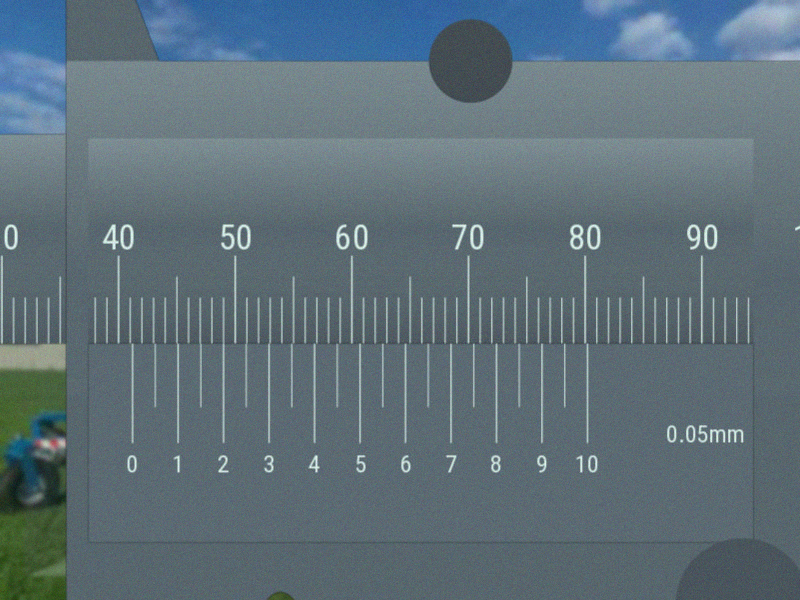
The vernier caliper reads 41.2 mm
